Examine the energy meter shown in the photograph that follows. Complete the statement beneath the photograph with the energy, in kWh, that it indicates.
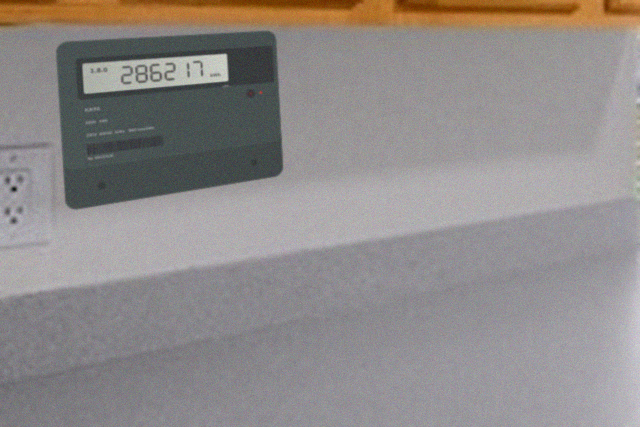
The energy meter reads 286217 kWh
